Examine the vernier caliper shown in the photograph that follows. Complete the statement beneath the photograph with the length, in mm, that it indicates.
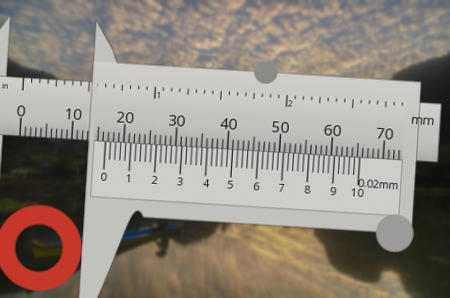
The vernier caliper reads 16.5 mm
